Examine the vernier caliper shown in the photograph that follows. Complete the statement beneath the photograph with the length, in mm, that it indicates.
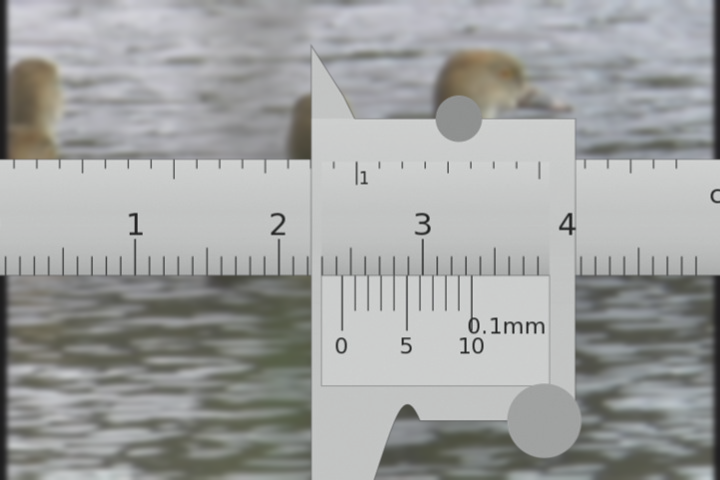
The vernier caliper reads 24.4 mm
